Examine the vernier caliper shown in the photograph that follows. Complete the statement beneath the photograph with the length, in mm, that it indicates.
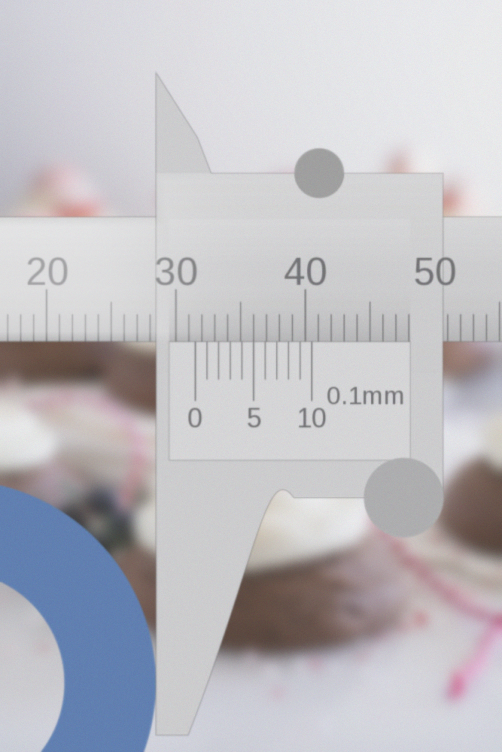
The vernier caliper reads 31.5 mm
